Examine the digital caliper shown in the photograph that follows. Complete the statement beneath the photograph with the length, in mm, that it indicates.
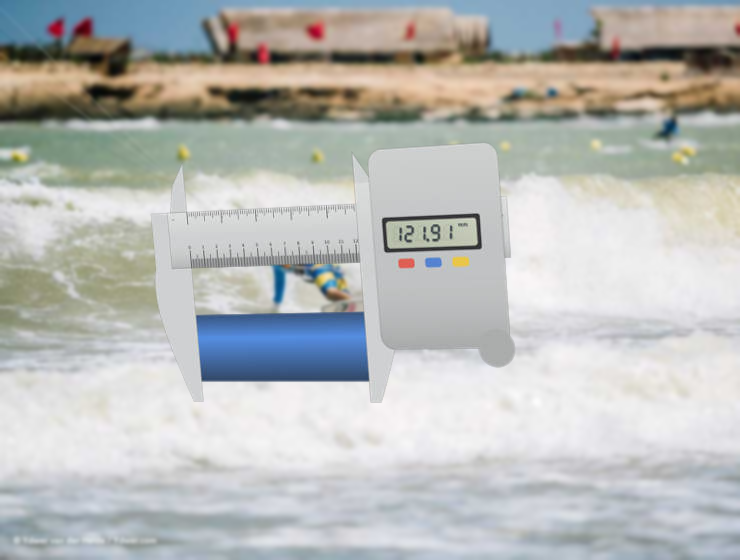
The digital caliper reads 121.91 mm
